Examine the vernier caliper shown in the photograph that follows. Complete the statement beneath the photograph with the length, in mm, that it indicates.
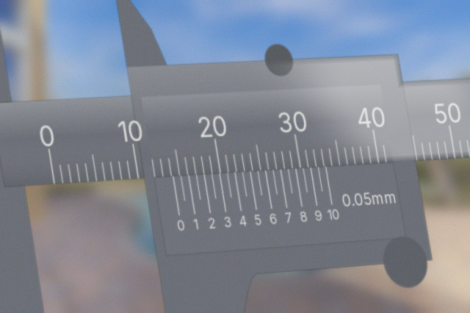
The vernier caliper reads 14.2 mm
